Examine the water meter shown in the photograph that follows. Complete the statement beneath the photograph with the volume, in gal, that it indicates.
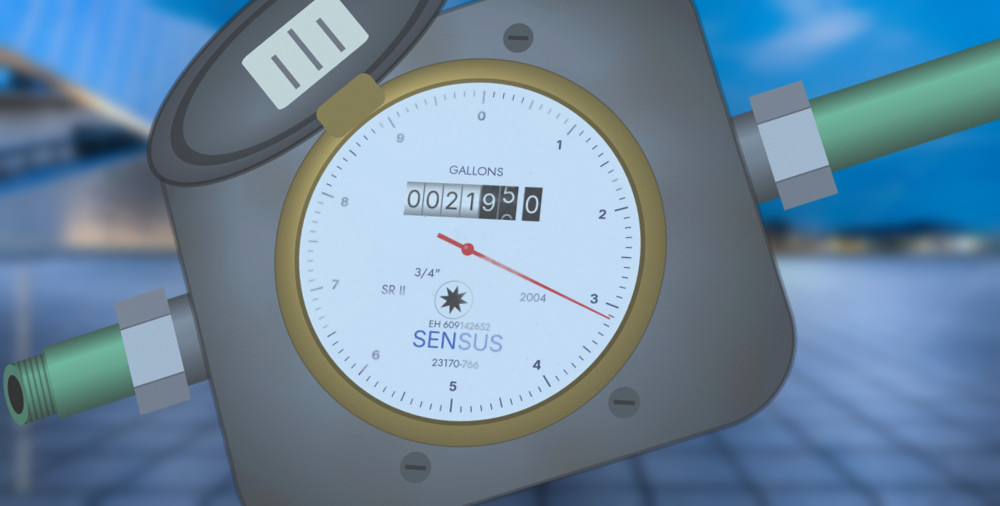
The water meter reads 21953.1 gal
